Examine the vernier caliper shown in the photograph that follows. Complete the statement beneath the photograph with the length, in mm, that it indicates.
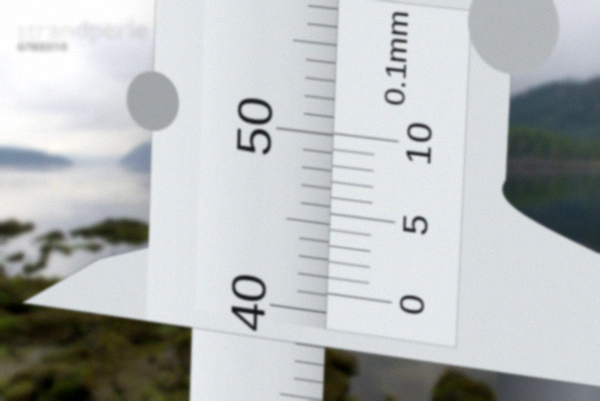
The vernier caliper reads 41.1 mm
